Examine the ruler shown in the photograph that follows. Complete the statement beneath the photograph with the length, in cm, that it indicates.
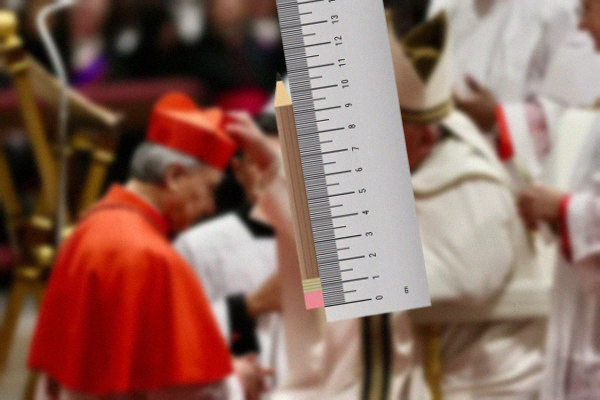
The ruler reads 11 cm
